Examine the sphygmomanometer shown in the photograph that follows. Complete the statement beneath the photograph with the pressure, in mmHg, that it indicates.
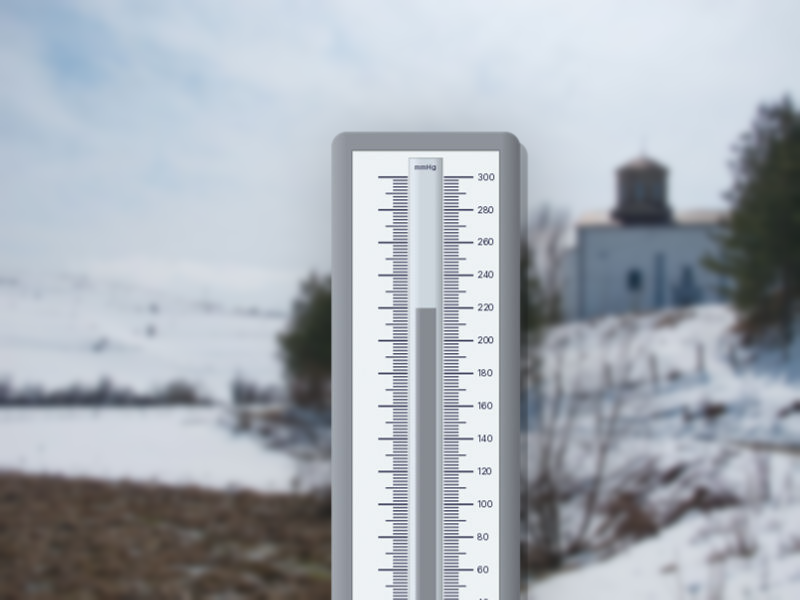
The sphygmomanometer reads 220 mmHg
